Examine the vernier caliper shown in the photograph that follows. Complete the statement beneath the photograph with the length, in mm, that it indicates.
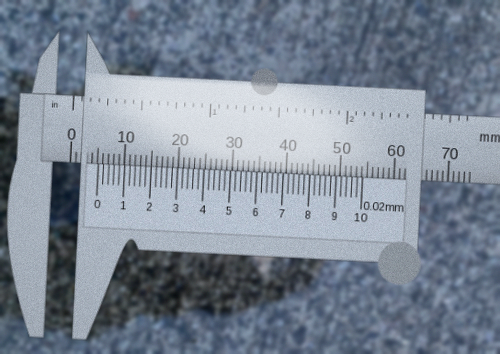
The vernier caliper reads 5.2 mm
